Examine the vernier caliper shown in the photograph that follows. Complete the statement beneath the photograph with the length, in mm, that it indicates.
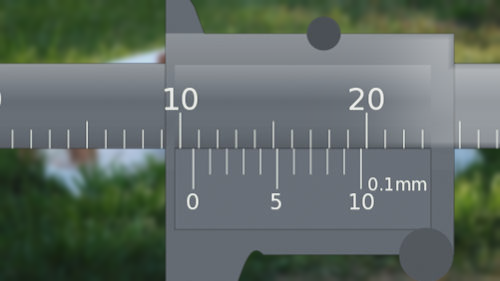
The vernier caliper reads 10.7 mm
